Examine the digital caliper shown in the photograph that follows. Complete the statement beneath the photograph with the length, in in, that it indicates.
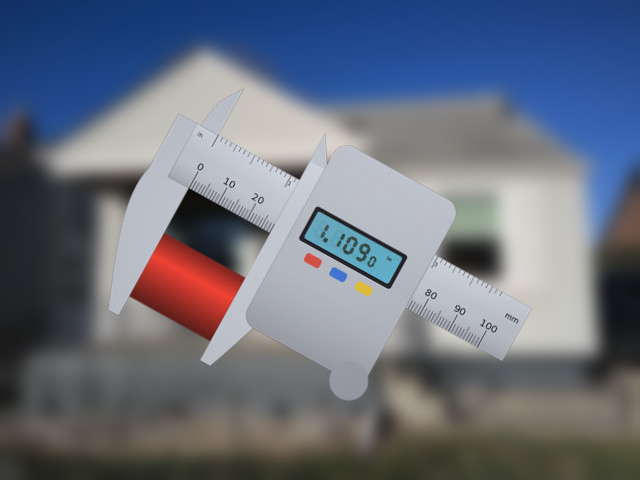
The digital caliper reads 1.1090 in
